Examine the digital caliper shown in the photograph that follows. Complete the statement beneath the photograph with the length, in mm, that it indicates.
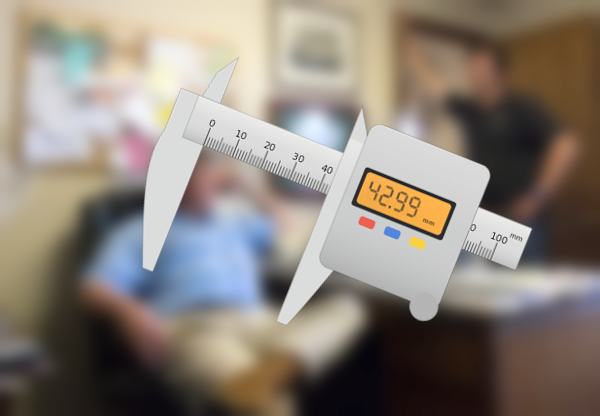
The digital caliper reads 42.99 mm
